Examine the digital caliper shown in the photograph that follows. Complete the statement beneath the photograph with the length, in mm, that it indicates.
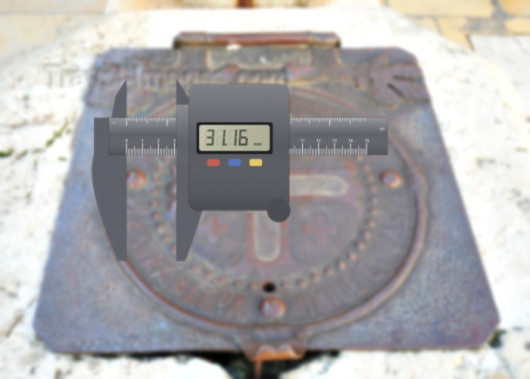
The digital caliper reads 31.16 mm
